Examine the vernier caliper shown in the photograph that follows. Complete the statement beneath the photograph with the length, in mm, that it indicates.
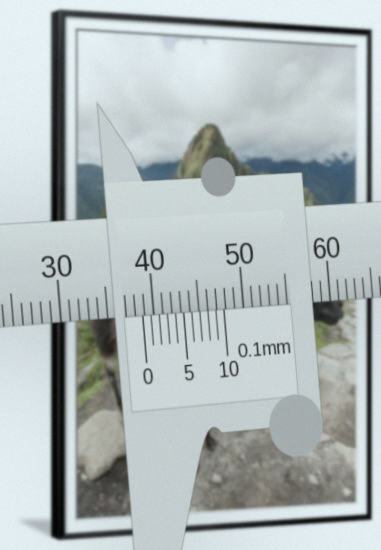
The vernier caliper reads 38.8 mm
